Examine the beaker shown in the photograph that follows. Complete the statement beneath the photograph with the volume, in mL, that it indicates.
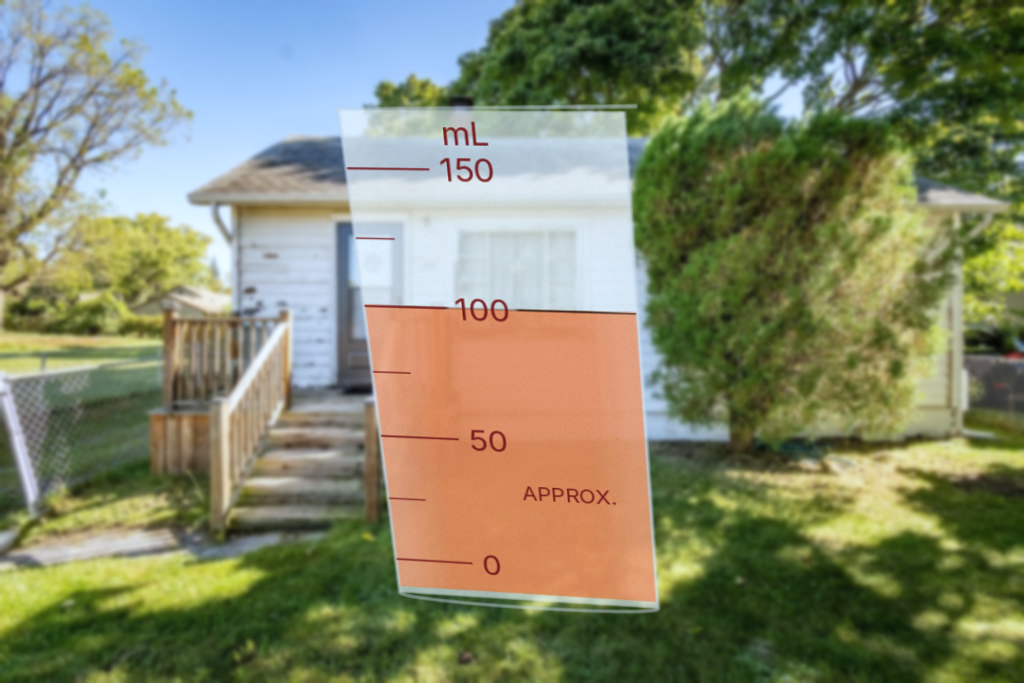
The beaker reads 100 mL
